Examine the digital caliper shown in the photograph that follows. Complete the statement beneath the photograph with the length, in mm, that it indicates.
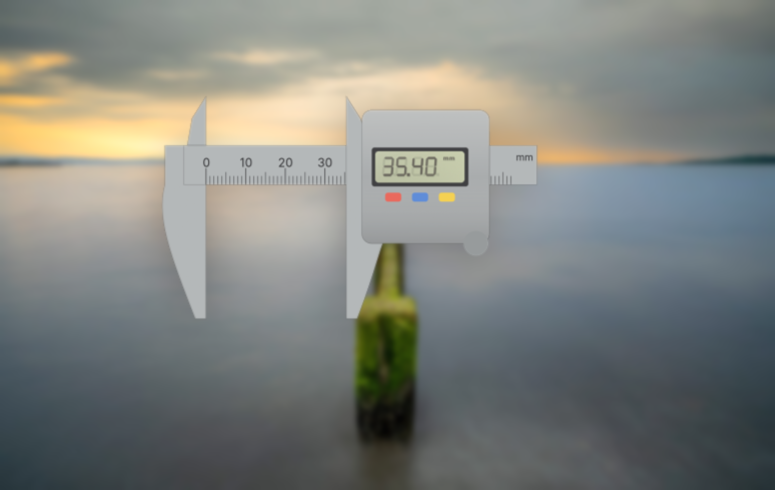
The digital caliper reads 35.40 mm
